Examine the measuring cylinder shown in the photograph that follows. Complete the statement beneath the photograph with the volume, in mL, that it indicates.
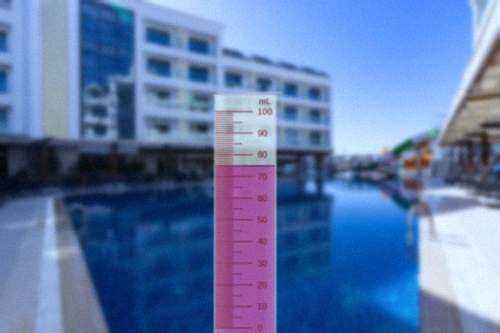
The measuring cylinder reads 75 mL
